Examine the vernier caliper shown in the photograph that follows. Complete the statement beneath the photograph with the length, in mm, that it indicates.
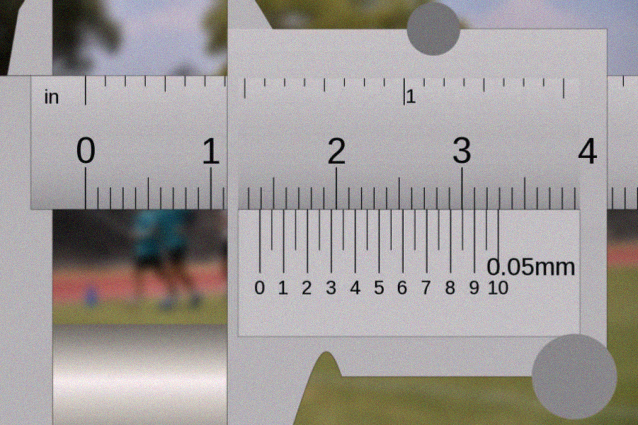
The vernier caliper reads 13.9 mm
